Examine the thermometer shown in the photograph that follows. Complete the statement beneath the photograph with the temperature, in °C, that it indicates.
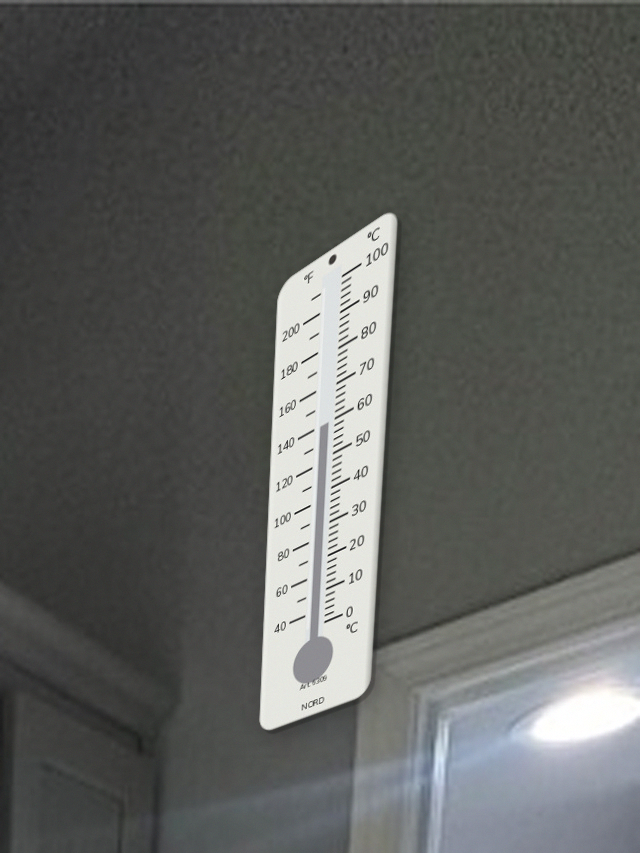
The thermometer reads 60 °C
